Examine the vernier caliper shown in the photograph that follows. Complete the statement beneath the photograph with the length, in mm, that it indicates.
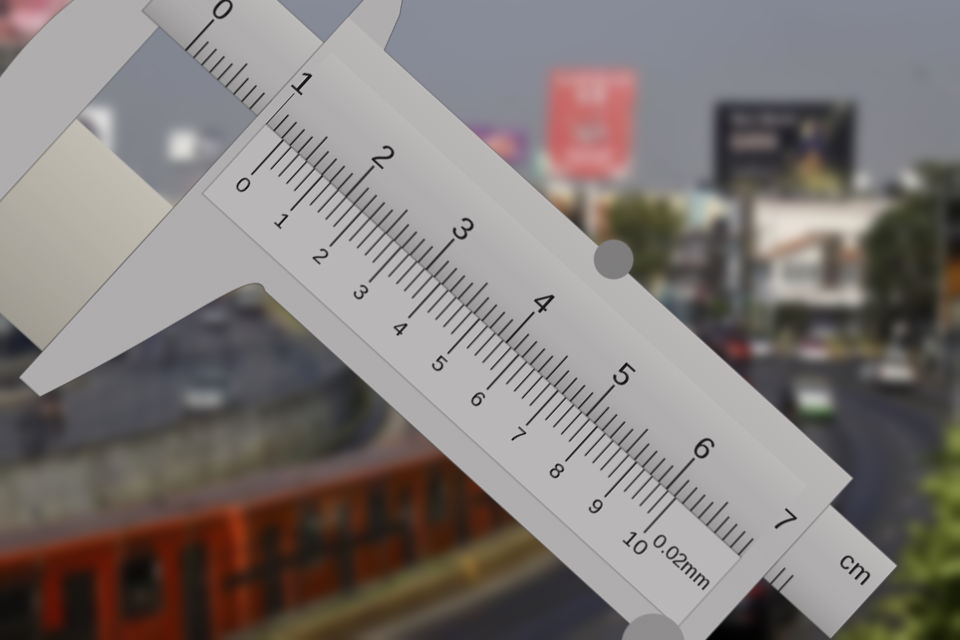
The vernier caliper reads 12.2 mm
